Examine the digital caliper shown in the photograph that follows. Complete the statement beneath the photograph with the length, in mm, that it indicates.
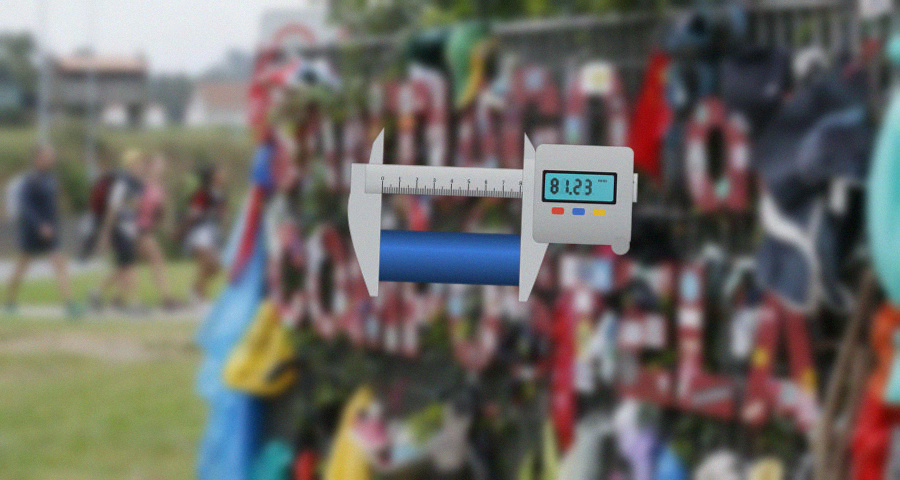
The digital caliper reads 81.23 mm
